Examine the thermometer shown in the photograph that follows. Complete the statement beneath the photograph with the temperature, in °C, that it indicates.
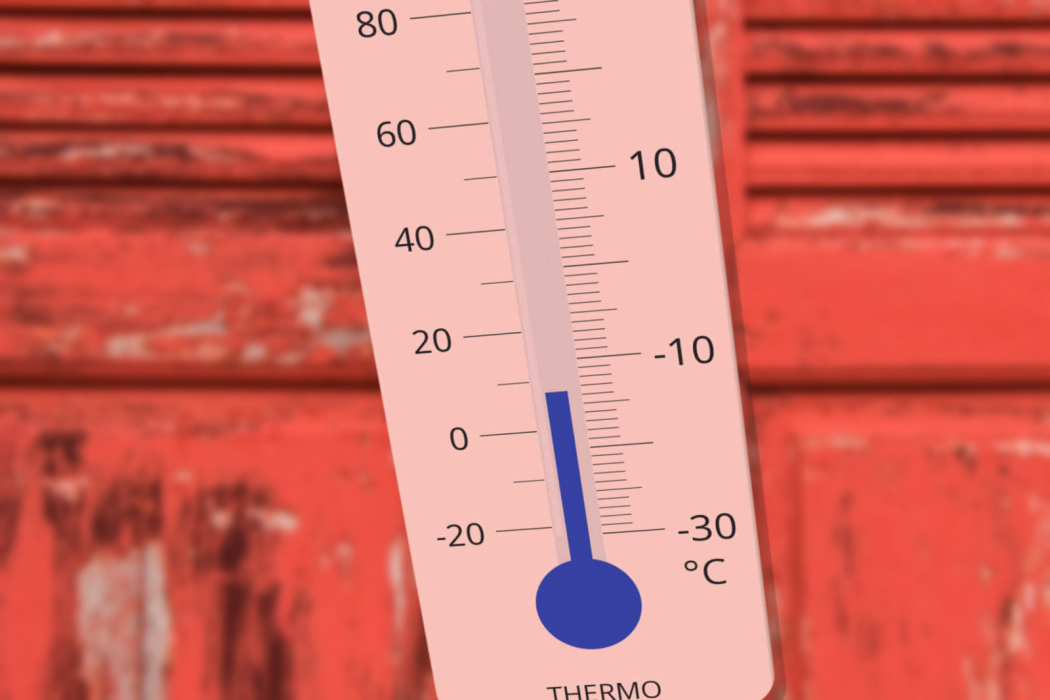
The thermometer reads -13.5 °C
